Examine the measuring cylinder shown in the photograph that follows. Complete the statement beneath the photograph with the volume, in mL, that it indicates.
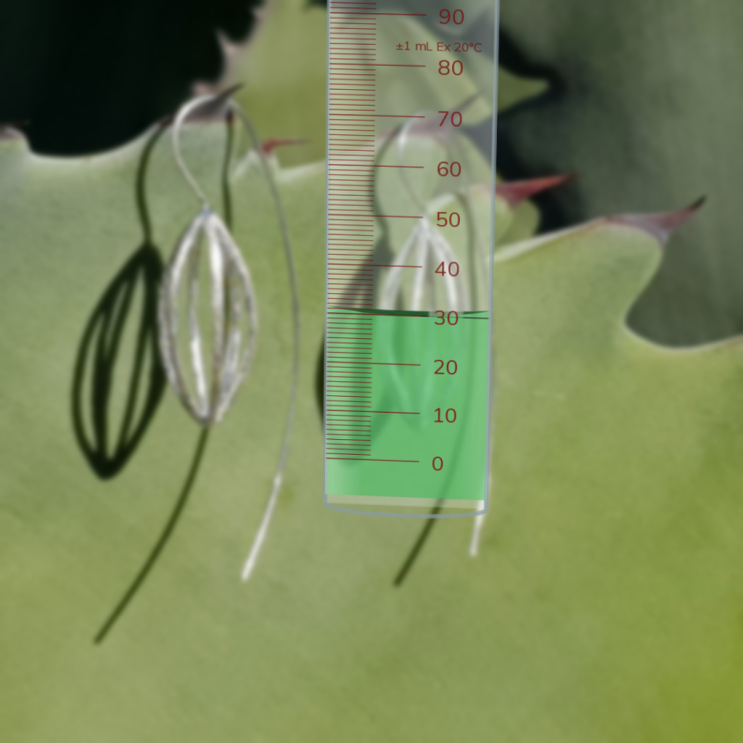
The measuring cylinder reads 30 mL
